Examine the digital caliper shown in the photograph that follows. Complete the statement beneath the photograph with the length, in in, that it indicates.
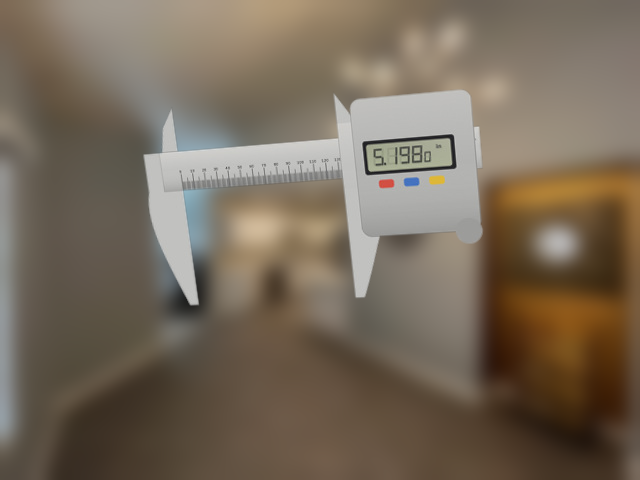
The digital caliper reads 5.1980 in
